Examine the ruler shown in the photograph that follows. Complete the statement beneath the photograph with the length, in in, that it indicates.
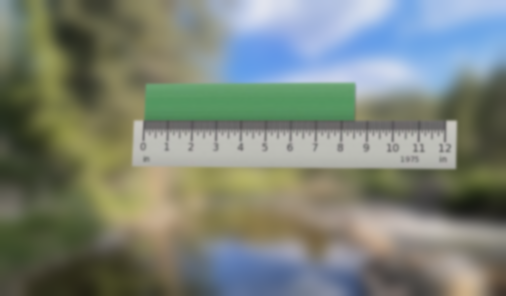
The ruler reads 8.5 in
